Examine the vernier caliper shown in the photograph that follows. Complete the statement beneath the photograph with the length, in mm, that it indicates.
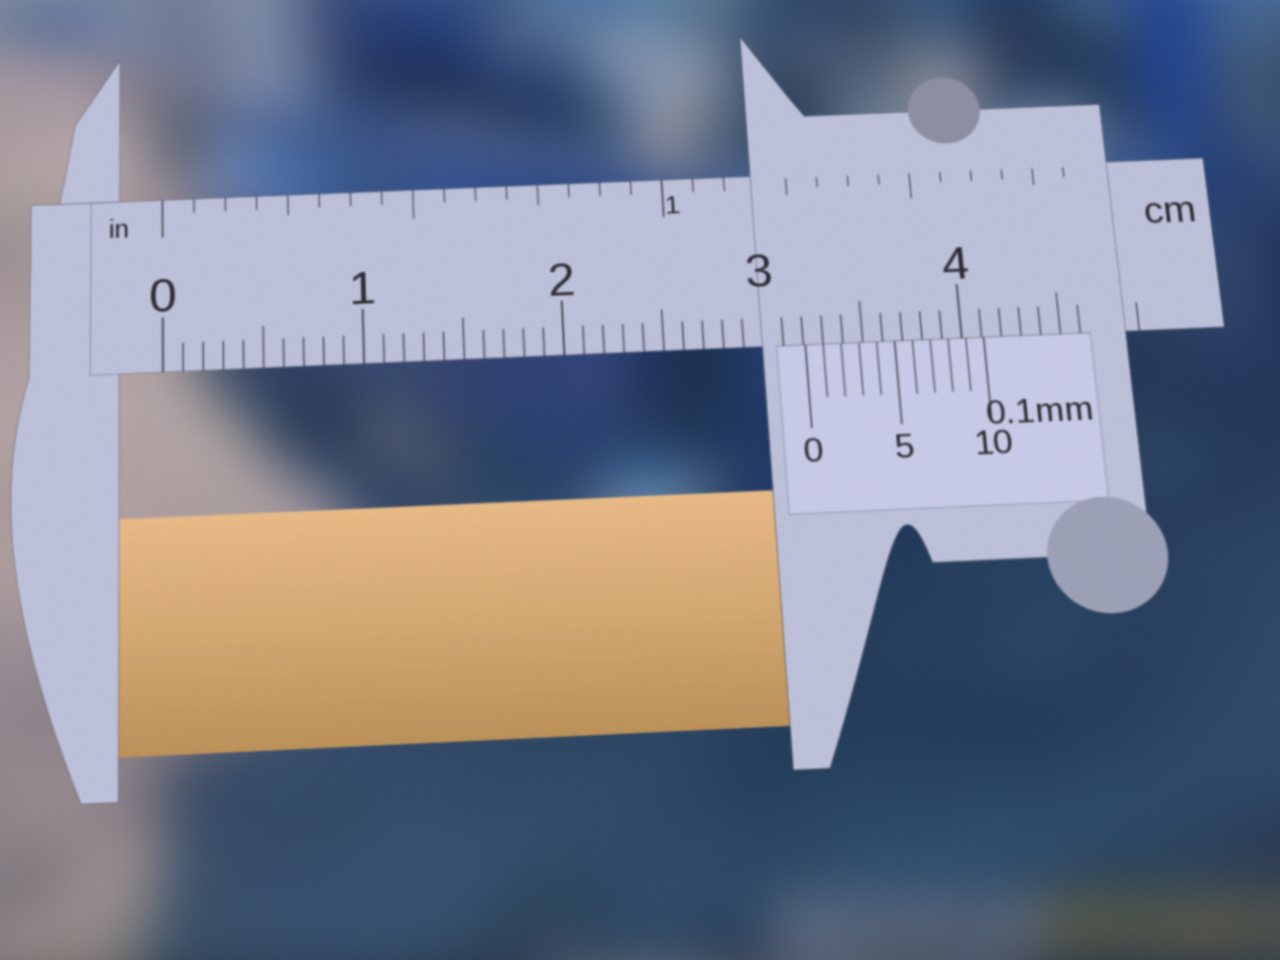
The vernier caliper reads 32.1 mm
